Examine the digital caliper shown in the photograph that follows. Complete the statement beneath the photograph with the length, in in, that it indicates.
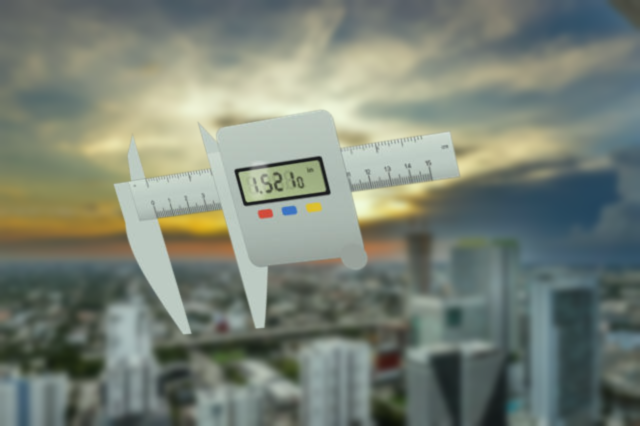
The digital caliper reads 1.5210 in
